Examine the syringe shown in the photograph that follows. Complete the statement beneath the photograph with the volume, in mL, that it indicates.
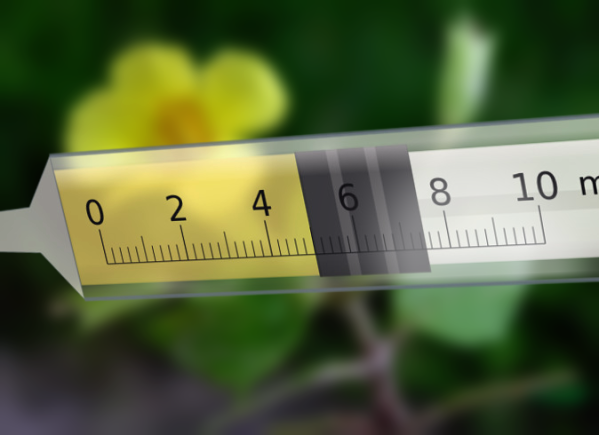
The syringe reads 5 mL
